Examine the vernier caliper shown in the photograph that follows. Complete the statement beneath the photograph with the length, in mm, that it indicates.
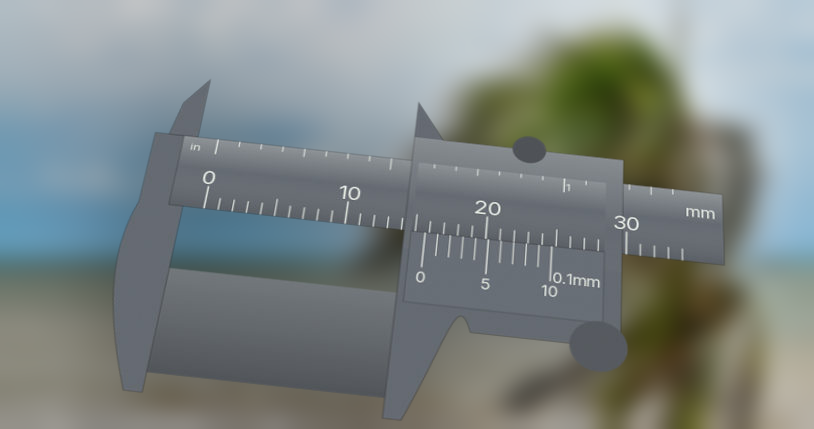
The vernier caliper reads 15.7 mm
